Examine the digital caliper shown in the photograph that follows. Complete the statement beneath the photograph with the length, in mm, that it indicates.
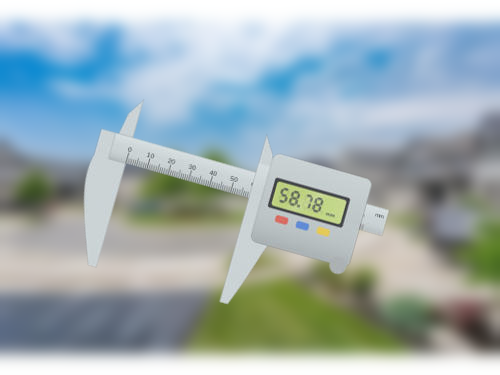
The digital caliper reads 58.78 mm
